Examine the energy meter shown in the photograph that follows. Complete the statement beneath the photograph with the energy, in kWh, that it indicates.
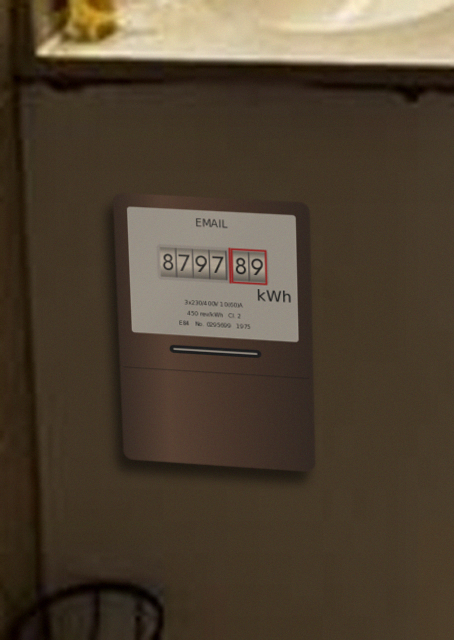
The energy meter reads 8797.89 kWh
